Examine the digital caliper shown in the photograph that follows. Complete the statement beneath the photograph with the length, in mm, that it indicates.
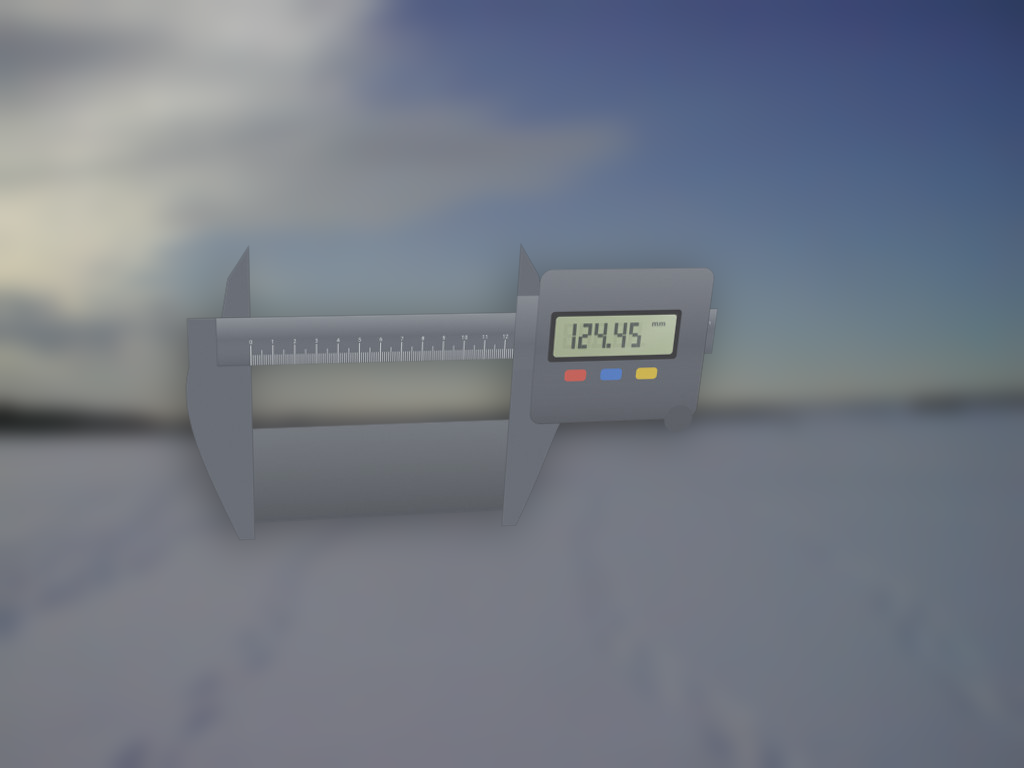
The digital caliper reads 124.45 mm
